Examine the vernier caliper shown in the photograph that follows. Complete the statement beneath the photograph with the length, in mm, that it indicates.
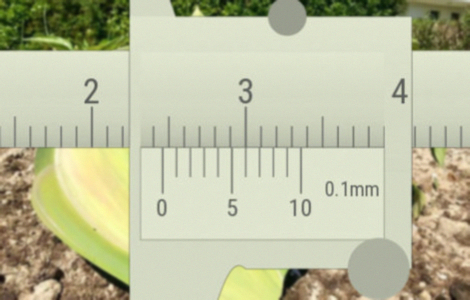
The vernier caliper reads 24.6 mm
